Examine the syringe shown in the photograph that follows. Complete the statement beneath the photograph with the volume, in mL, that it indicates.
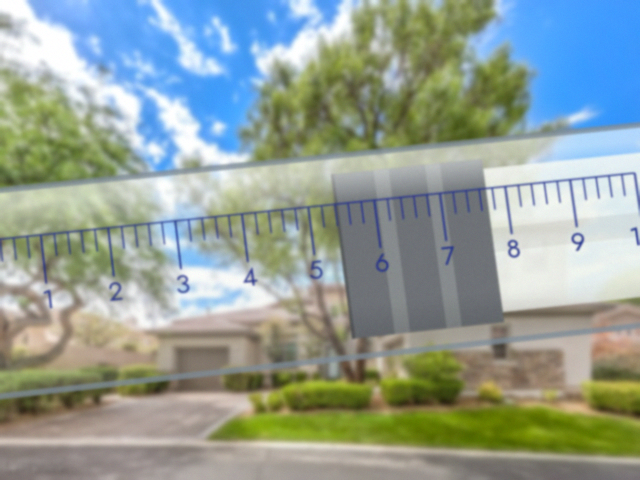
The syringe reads 5.4 mL
